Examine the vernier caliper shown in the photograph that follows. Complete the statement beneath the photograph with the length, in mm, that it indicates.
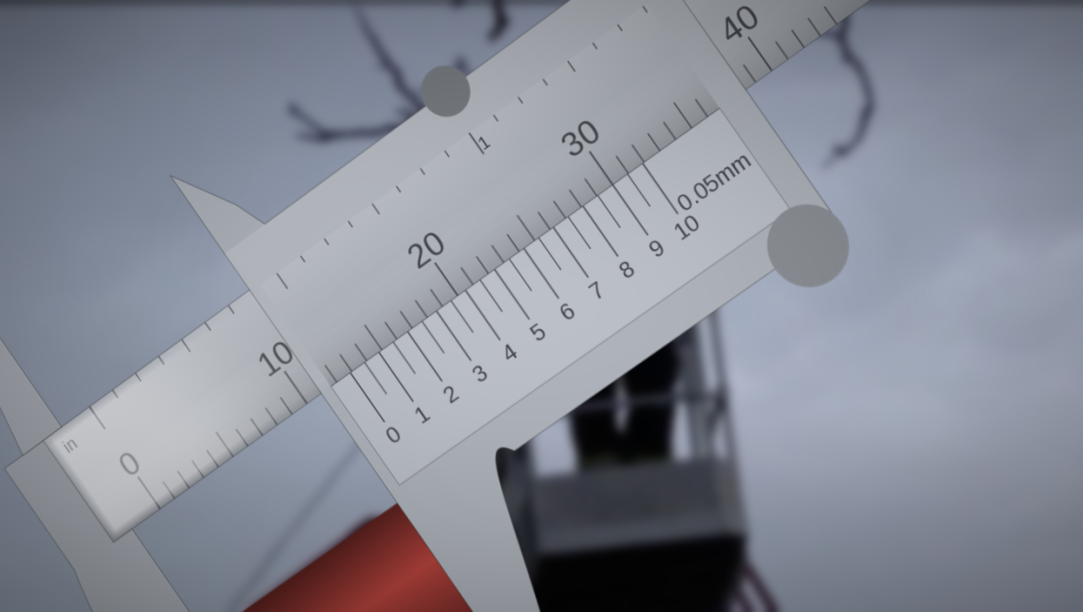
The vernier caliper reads 12.9 mm
